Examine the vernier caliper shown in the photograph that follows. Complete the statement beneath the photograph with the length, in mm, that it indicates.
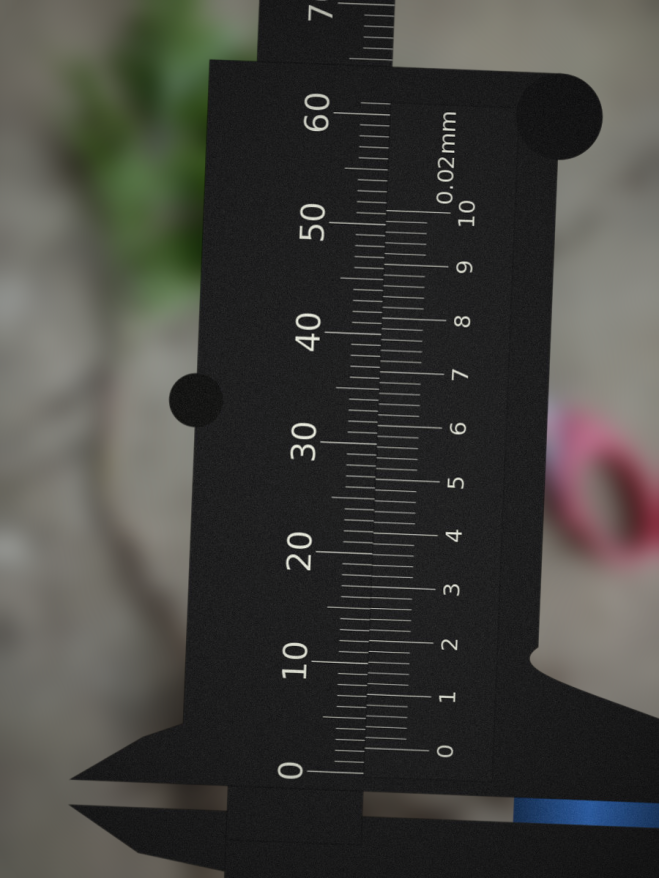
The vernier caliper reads 2.3 mm
